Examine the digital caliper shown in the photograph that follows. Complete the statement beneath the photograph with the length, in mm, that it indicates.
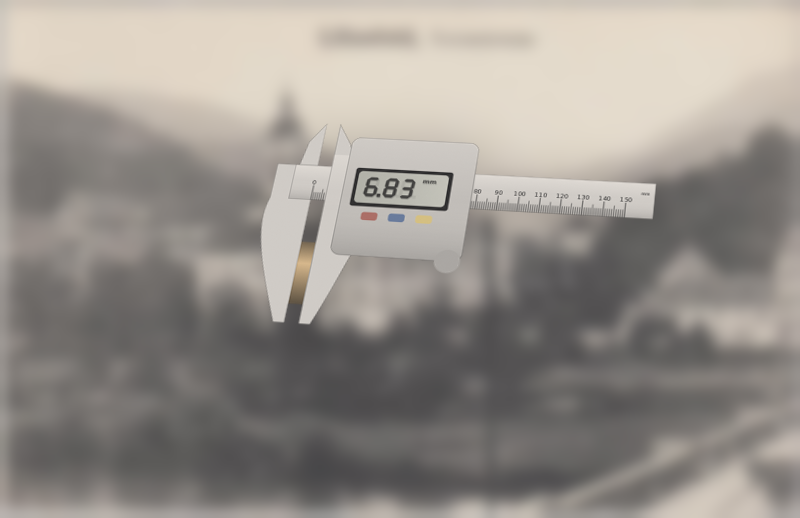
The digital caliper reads 6.83 mm
